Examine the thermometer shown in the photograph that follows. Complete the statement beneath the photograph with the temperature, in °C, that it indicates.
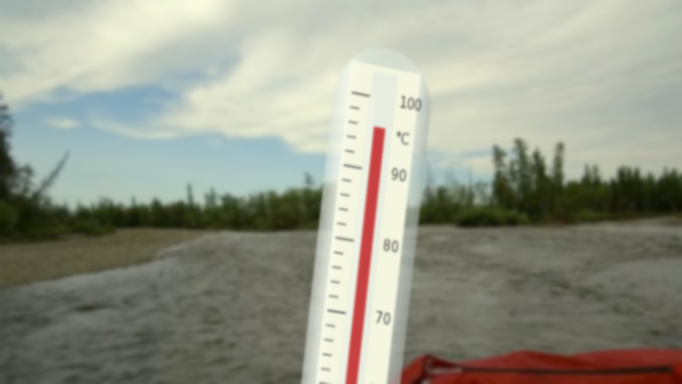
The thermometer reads 96 °C
